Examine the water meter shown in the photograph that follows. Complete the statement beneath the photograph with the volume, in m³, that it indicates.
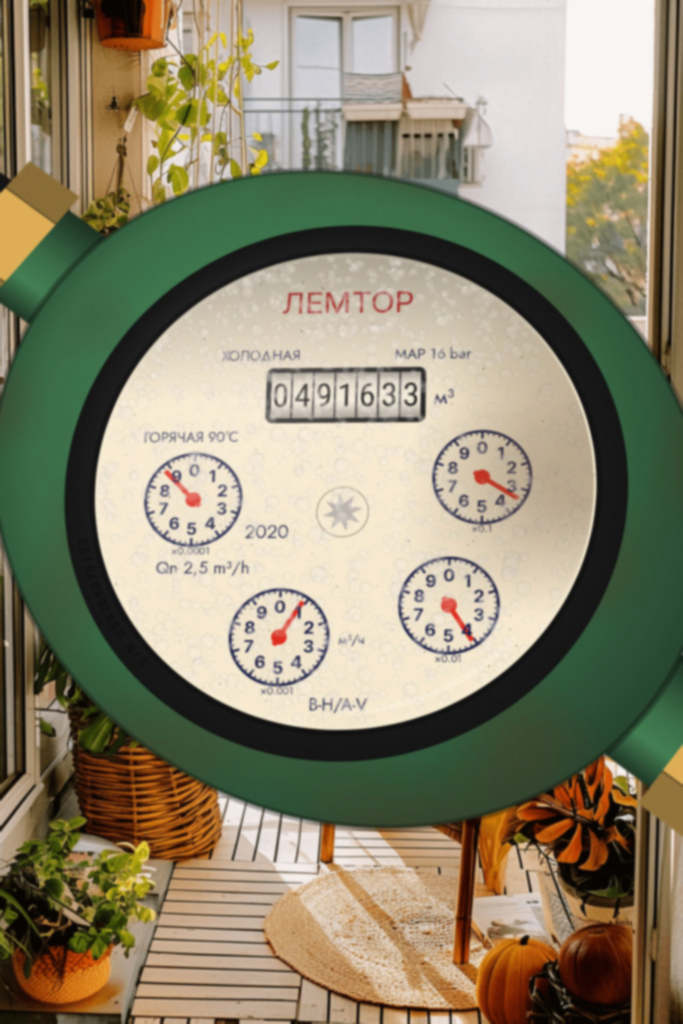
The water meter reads 491633.3408 m³
